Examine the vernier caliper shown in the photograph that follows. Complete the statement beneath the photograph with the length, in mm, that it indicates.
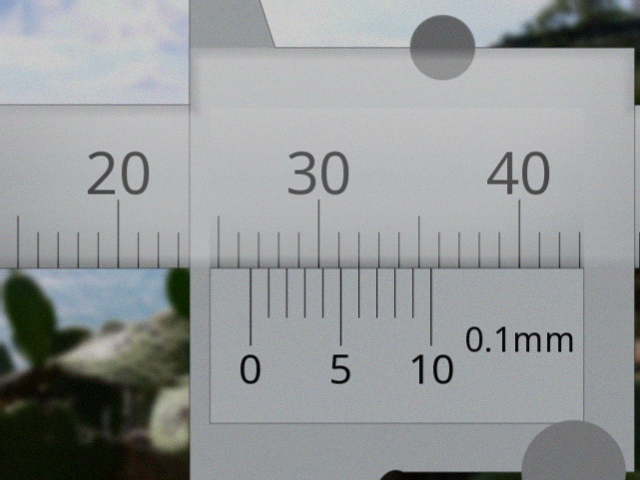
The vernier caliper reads 26.6 mm
